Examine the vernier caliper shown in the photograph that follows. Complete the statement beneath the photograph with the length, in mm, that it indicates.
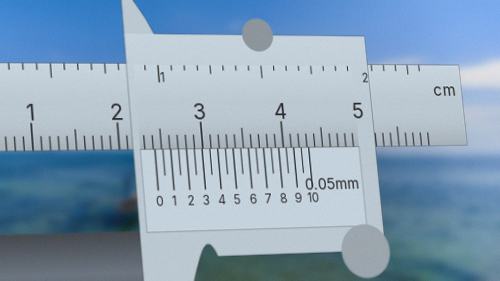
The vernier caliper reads 24.2 mm
